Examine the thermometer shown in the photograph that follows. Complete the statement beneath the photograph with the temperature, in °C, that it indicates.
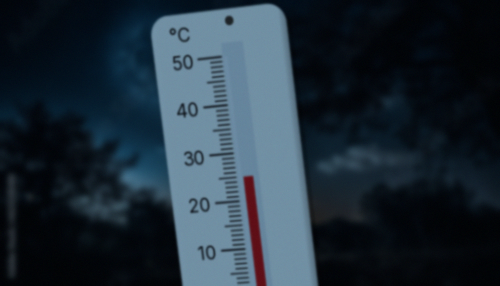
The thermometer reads 25 °C
